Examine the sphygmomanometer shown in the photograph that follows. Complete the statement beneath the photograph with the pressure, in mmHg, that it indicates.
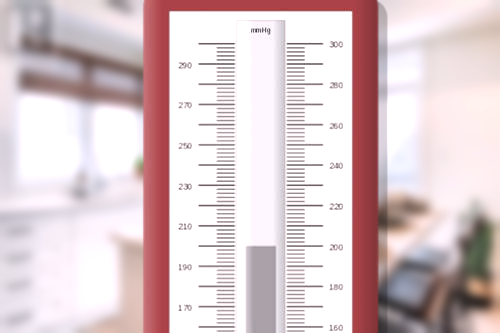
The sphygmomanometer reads 200 mmHg
